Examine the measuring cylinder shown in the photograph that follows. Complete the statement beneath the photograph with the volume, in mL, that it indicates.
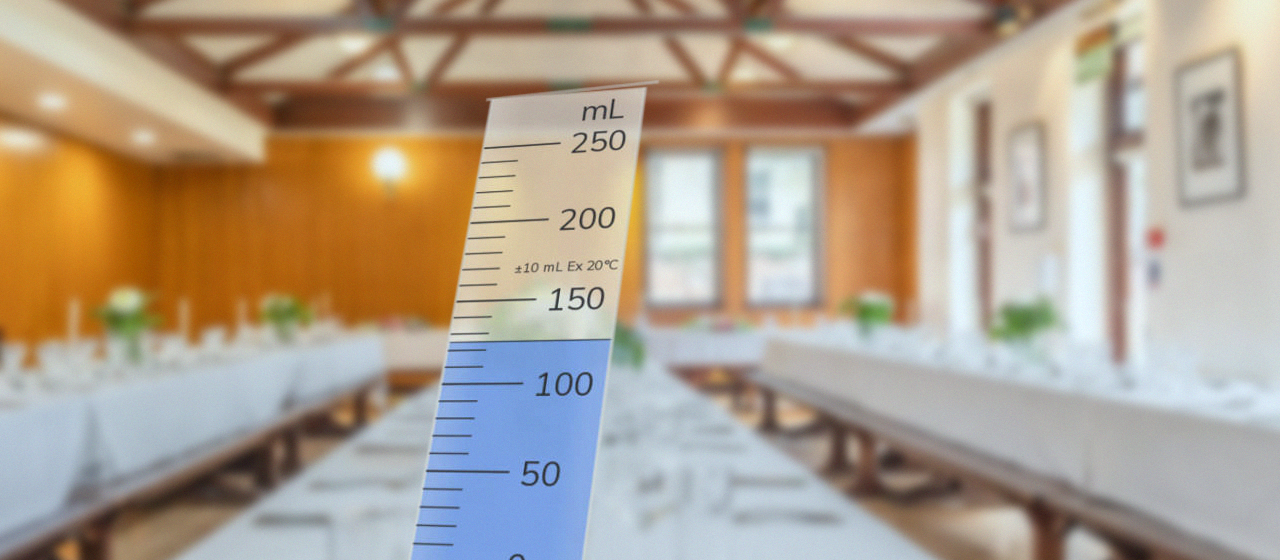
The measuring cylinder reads 125 mL
